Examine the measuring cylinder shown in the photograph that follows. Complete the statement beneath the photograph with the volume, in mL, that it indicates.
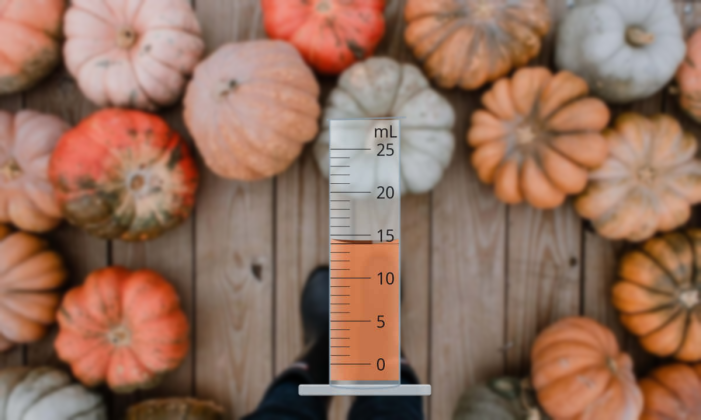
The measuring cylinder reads 14 mL
